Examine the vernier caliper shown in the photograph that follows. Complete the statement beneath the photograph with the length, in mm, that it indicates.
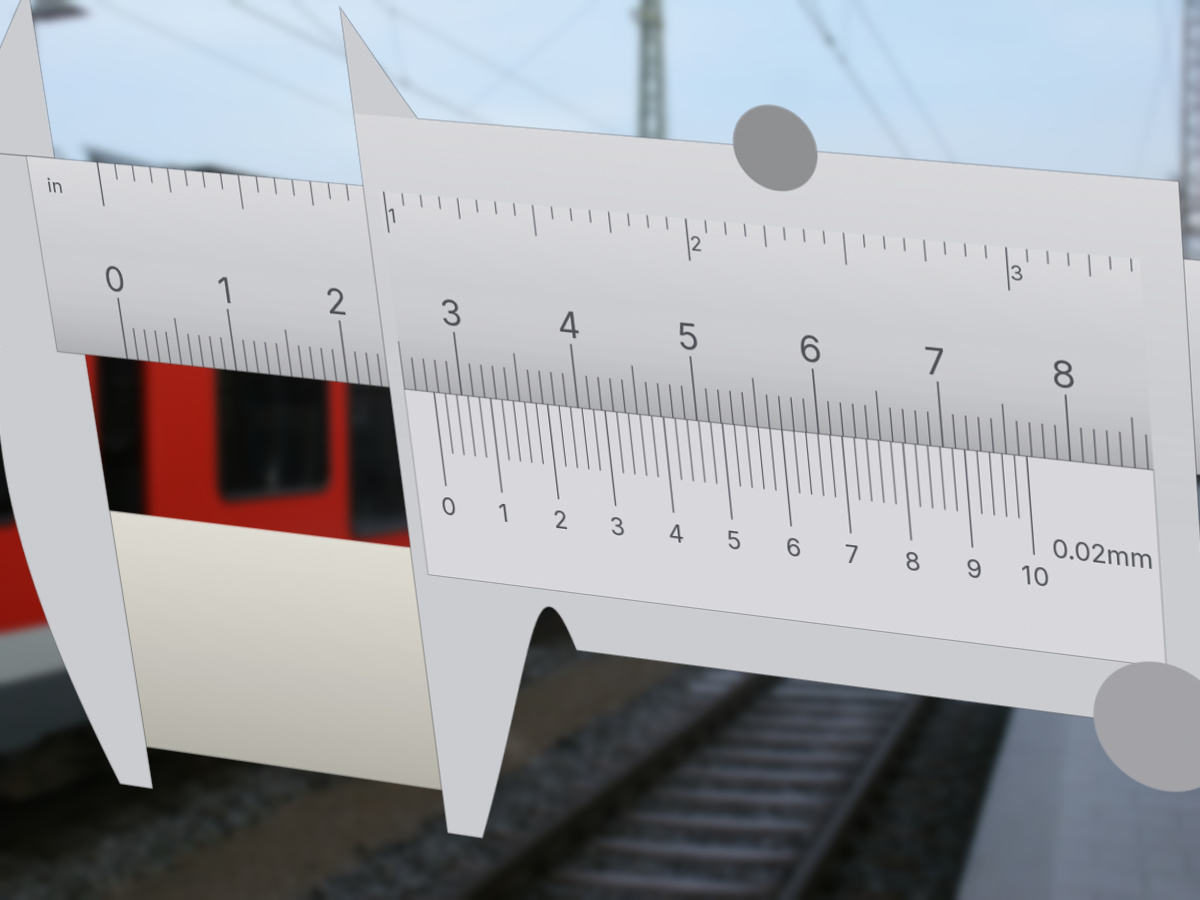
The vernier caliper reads 27.6 mm
